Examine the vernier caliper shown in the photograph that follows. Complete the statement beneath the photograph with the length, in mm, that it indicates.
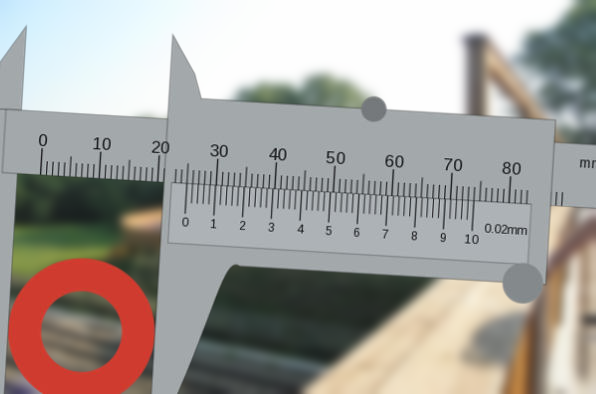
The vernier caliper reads 25.0 mm
